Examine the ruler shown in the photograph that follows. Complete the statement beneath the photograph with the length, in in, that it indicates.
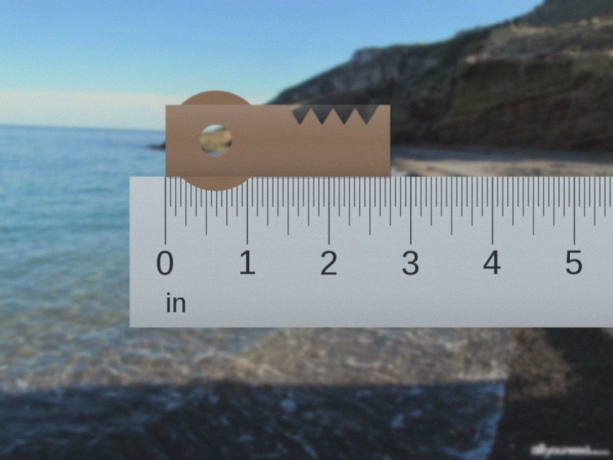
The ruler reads 2.75 in
